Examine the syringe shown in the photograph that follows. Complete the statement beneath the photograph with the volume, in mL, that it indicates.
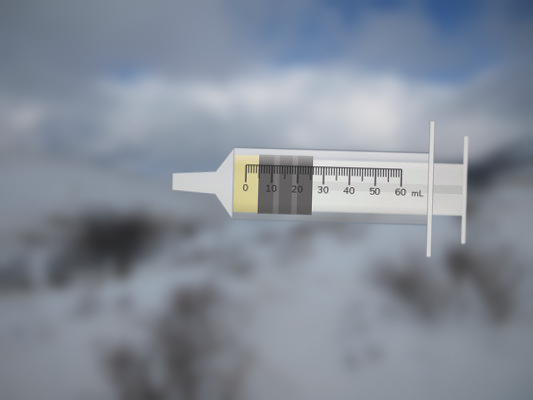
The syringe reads 5 mL
